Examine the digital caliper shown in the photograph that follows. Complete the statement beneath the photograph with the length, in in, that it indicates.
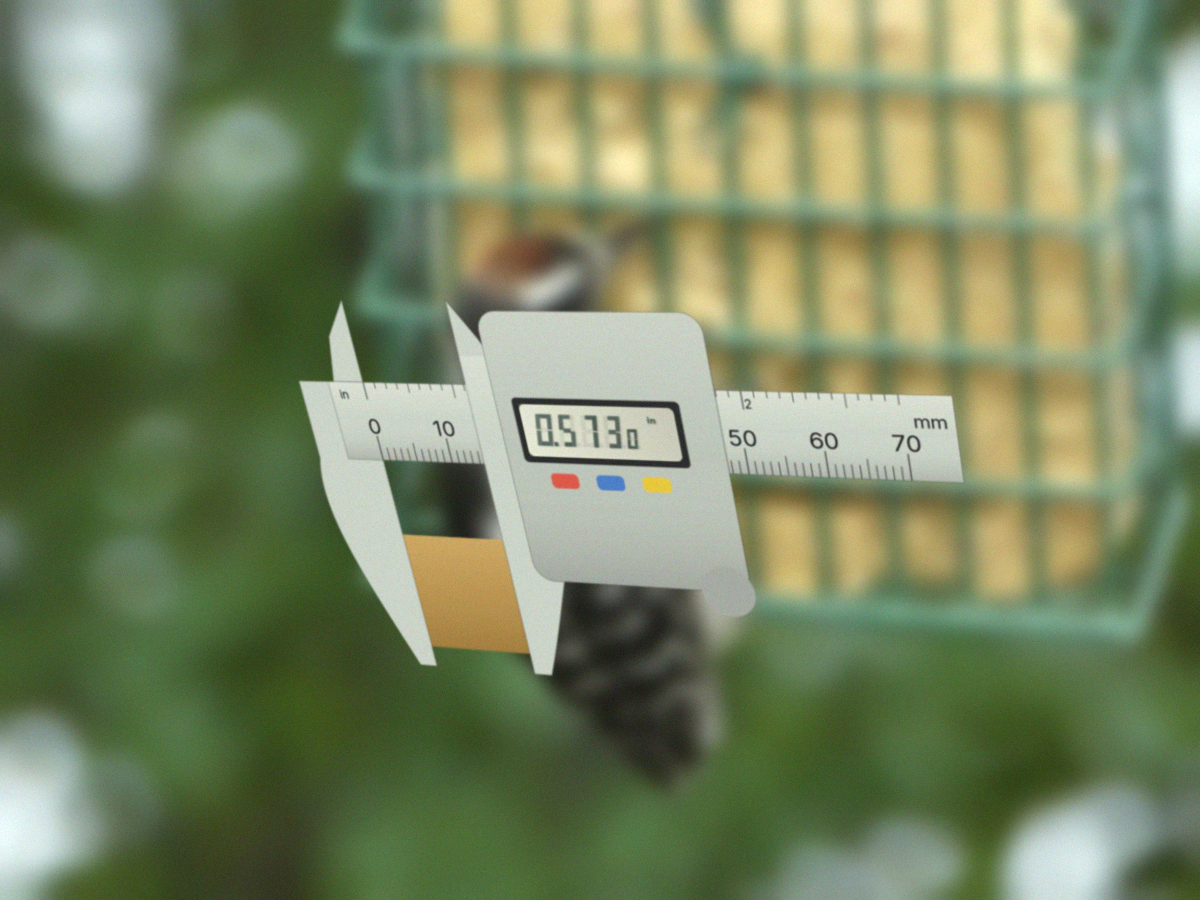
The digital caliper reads 0.5730 in
